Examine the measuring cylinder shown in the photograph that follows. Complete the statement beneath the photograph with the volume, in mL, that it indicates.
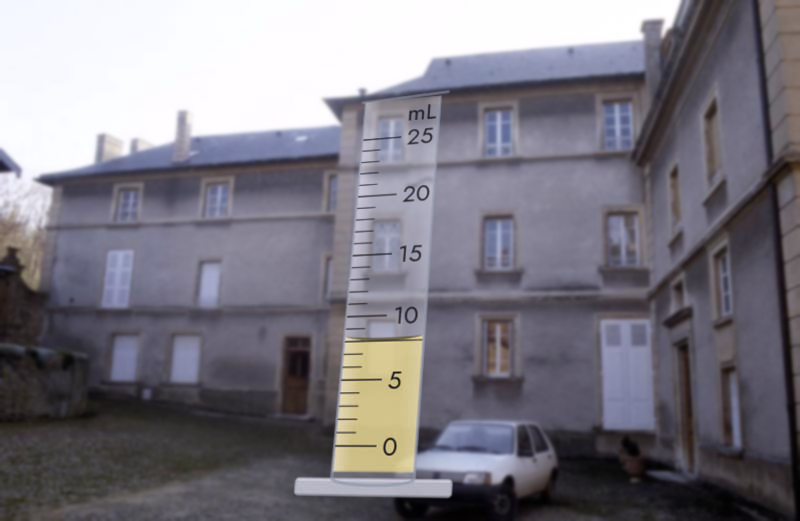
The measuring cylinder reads 8 mL
